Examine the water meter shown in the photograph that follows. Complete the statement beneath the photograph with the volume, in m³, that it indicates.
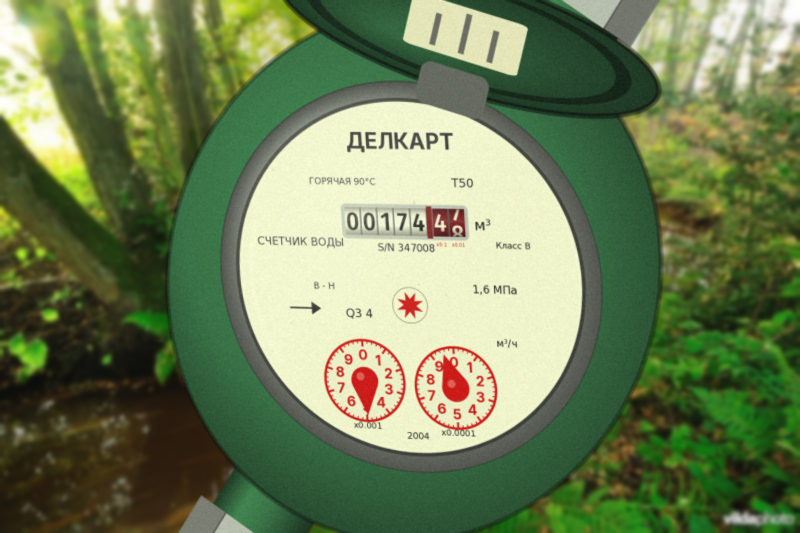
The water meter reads 174.4749 m³
